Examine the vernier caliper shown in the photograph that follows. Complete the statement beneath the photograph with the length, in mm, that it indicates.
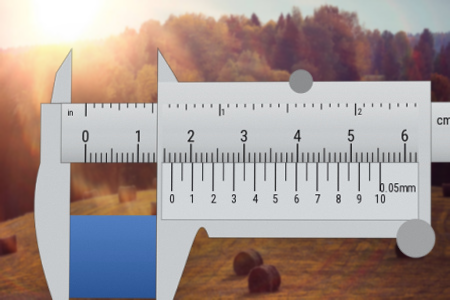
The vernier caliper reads 16.4 mm
